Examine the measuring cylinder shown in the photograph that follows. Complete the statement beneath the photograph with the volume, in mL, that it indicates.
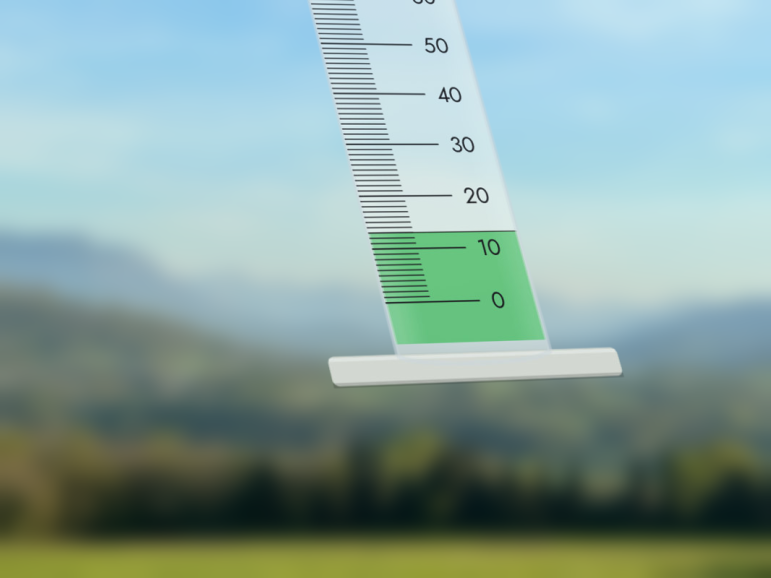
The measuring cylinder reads 13 mL
